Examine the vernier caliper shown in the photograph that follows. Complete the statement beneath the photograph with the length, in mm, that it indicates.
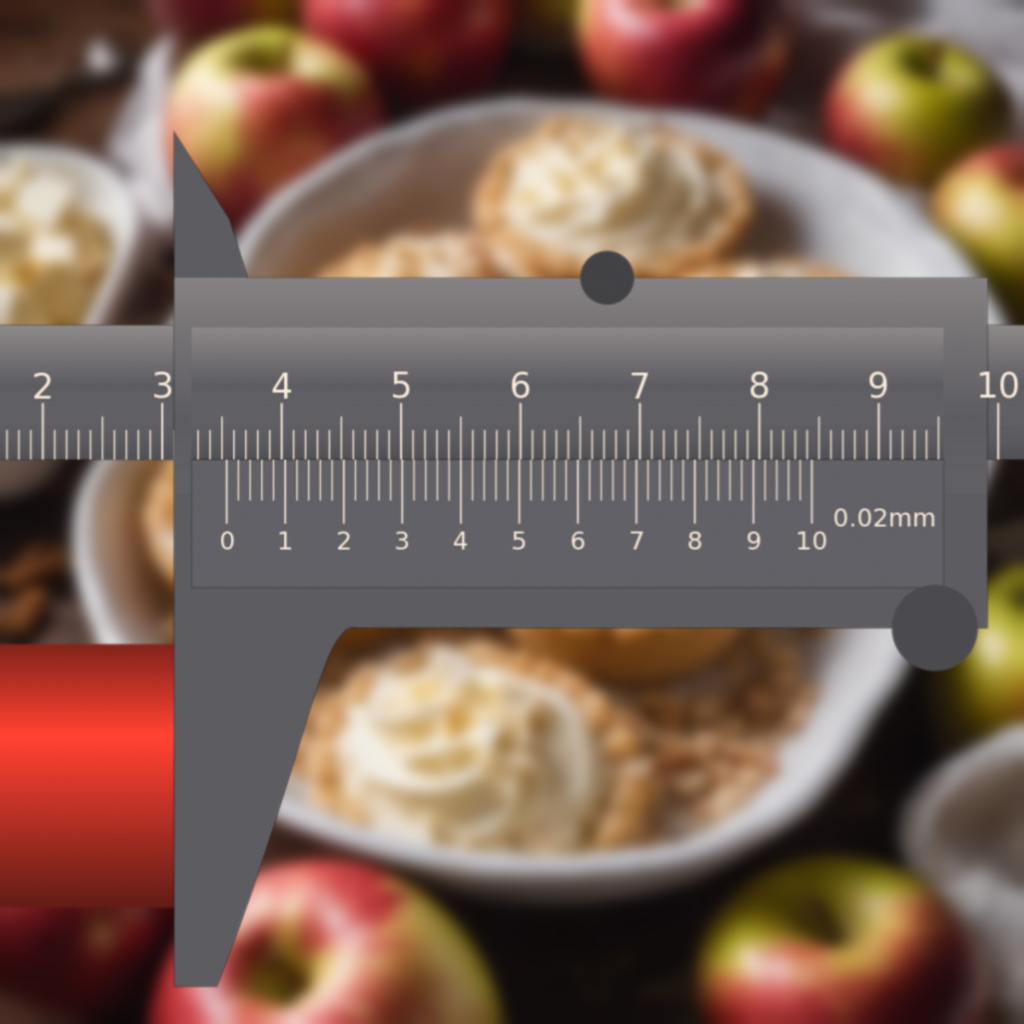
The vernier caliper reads 35.4 mm
